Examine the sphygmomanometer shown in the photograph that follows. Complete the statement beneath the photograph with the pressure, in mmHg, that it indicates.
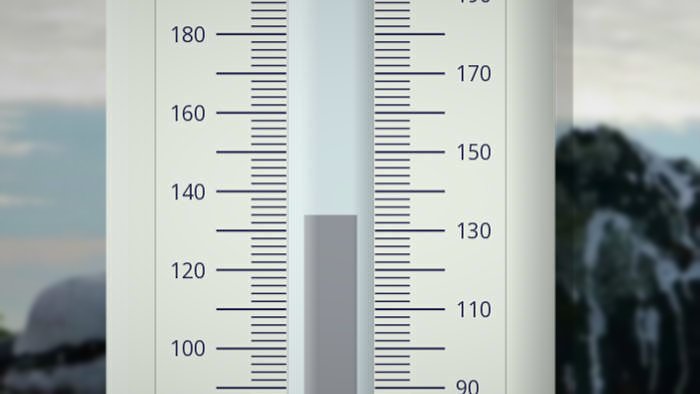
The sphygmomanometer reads 134 mmHg
